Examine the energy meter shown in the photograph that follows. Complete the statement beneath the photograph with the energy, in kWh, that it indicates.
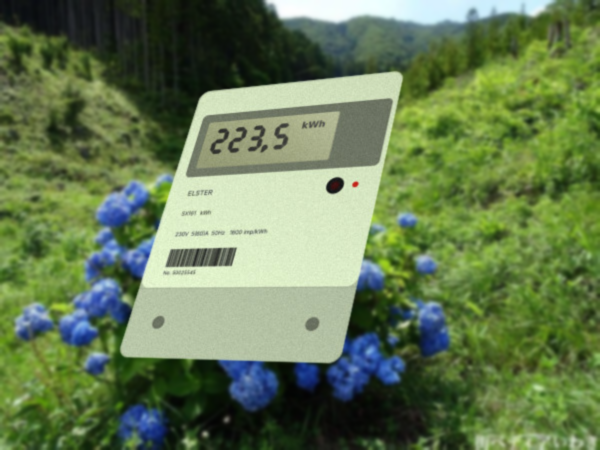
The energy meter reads 223.5 kWh
